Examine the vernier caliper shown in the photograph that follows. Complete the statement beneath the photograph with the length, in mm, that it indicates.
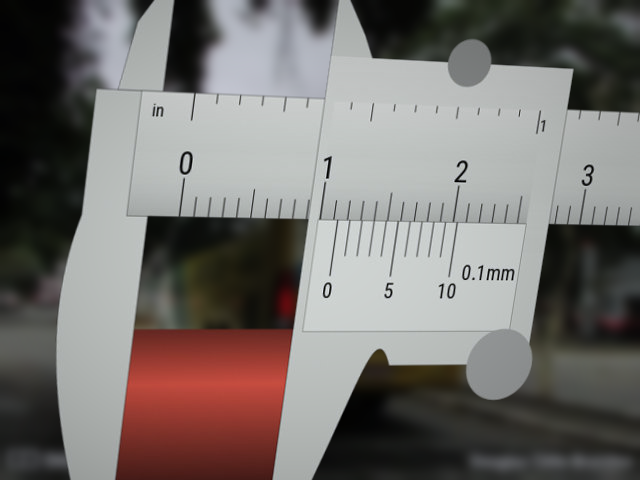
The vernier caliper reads 11.3 mm
